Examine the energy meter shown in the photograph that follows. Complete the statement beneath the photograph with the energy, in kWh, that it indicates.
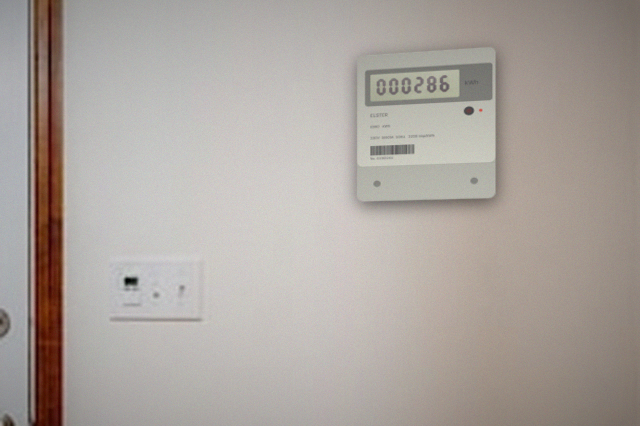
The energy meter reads 286 kWh
